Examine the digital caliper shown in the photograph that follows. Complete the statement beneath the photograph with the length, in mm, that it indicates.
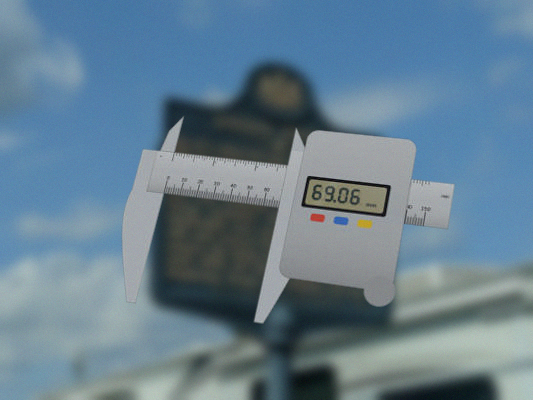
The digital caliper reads 69.06 mm
